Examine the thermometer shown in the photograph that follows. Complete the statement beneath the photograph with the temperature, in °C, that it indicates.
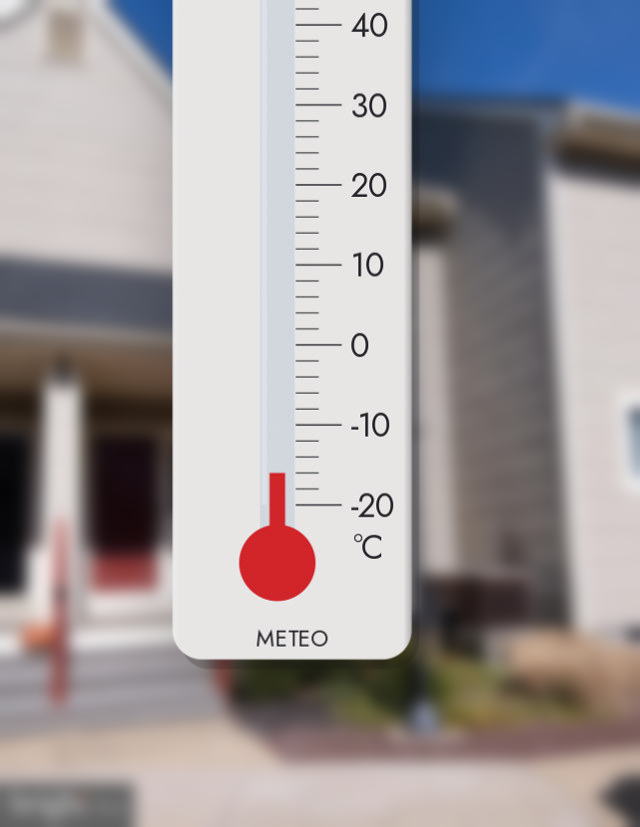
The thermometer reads -16 °C
